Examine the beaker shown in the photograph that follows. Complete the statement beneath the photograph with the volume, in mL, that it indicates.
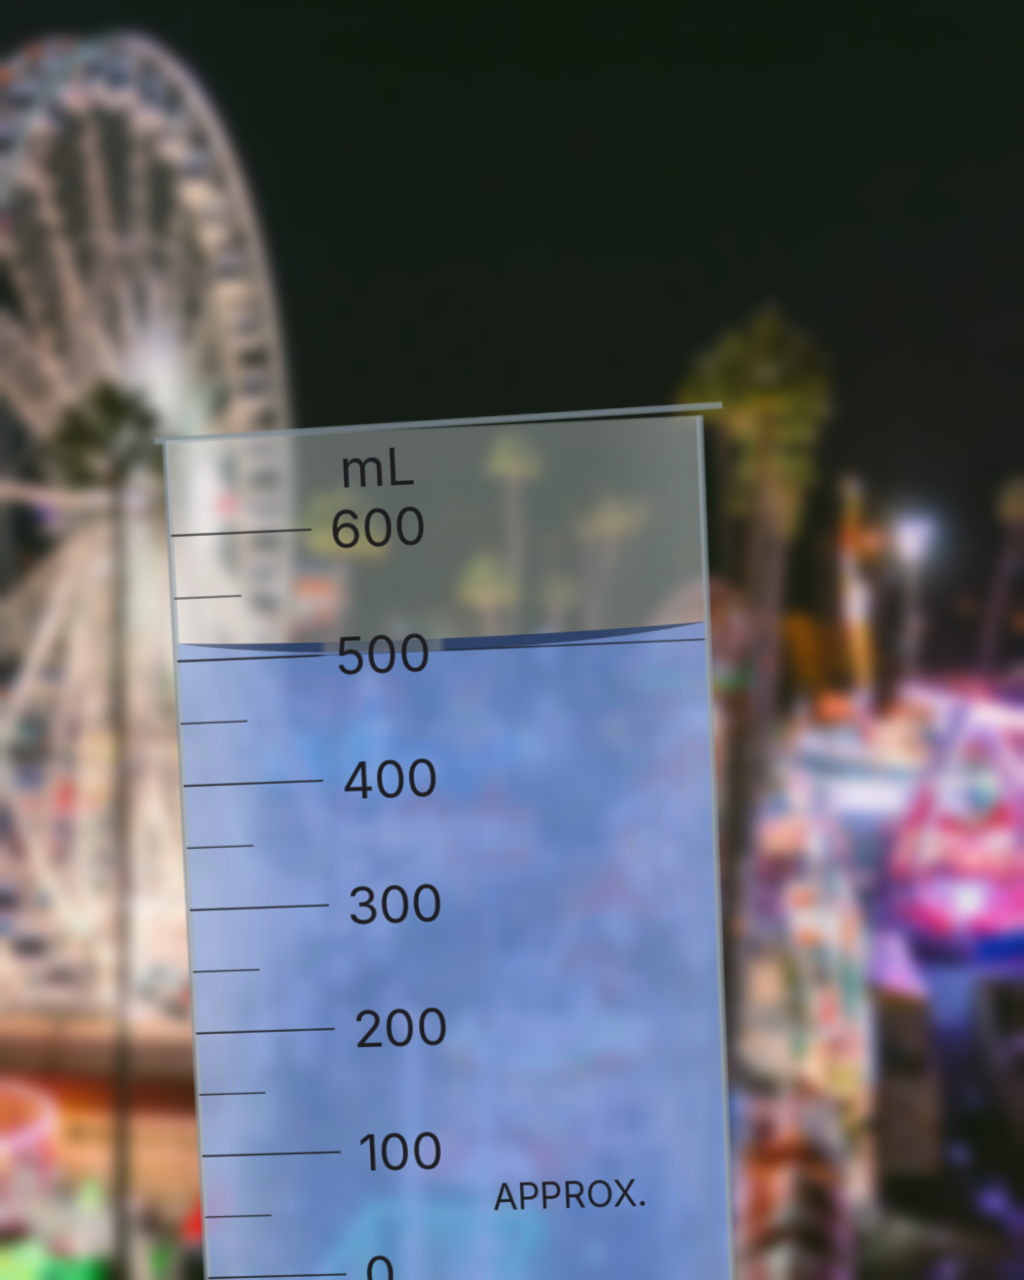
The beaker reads 500 mL
